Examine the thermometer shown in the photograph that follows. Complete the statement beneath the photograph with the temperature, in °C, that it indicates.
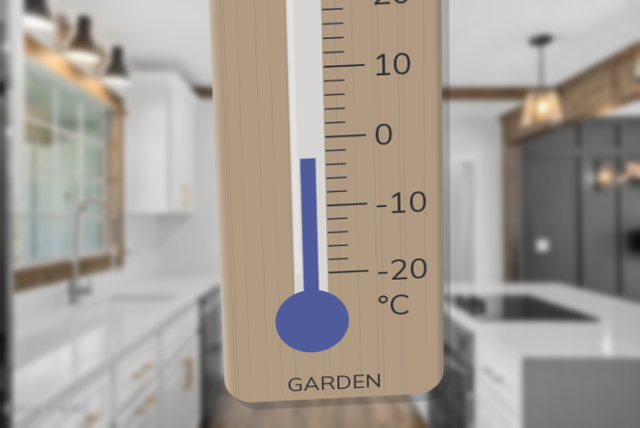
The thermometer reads -3 °C
